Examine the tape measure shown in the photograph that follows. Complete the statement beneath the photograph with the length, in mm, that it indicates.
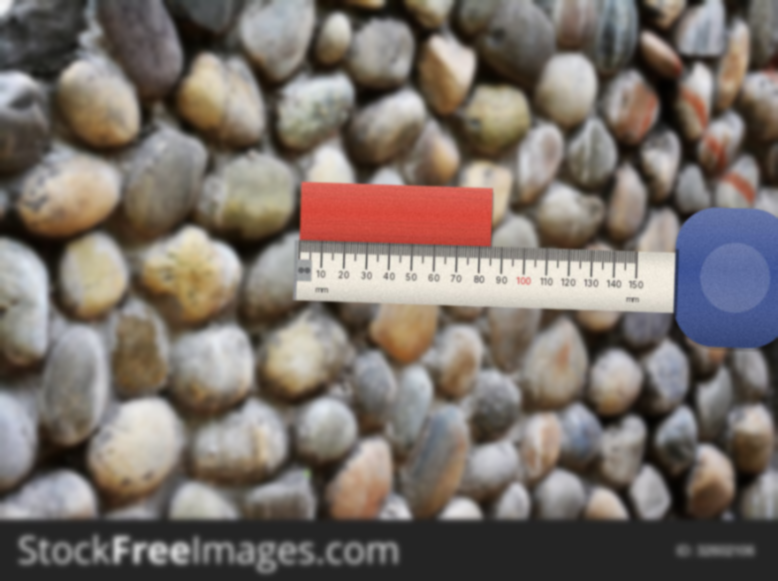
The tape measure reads 85 mm
